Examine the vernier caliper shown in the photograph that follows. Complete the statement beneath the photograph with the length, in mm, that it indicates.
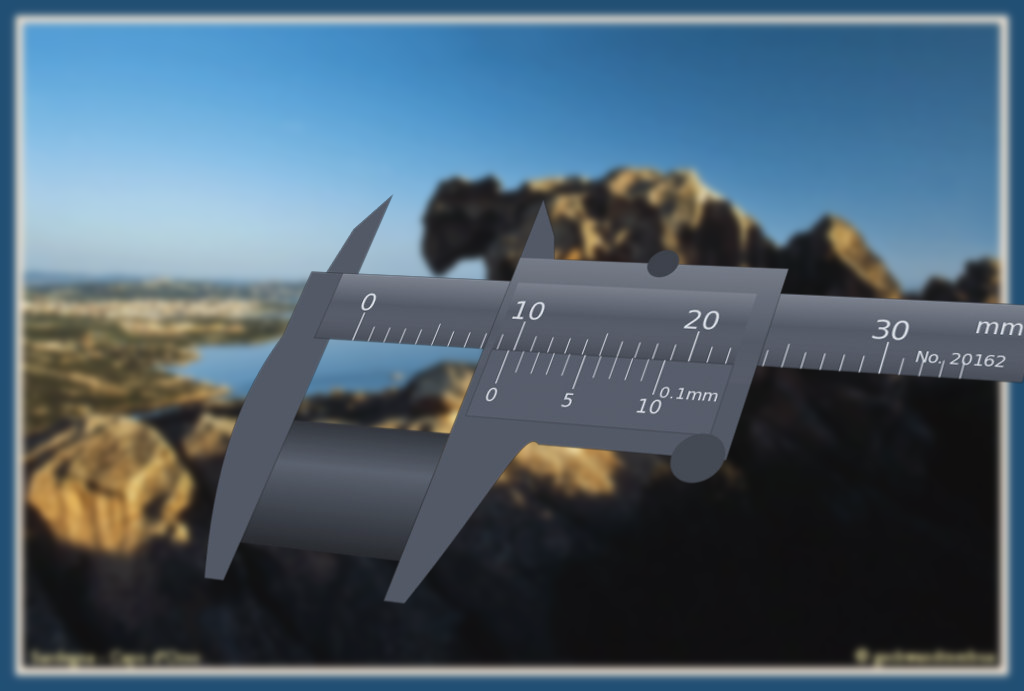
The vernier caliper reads 9.7 mm
